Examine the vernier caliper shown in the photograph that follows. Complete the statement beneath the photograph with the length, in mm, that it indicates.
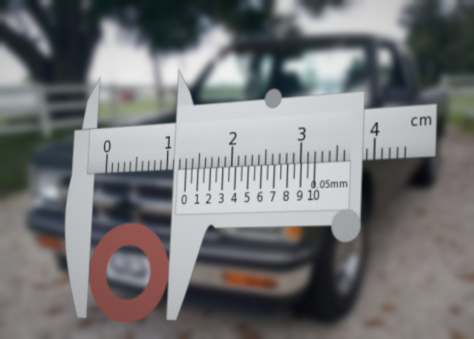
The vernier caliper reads 13.0 mm
